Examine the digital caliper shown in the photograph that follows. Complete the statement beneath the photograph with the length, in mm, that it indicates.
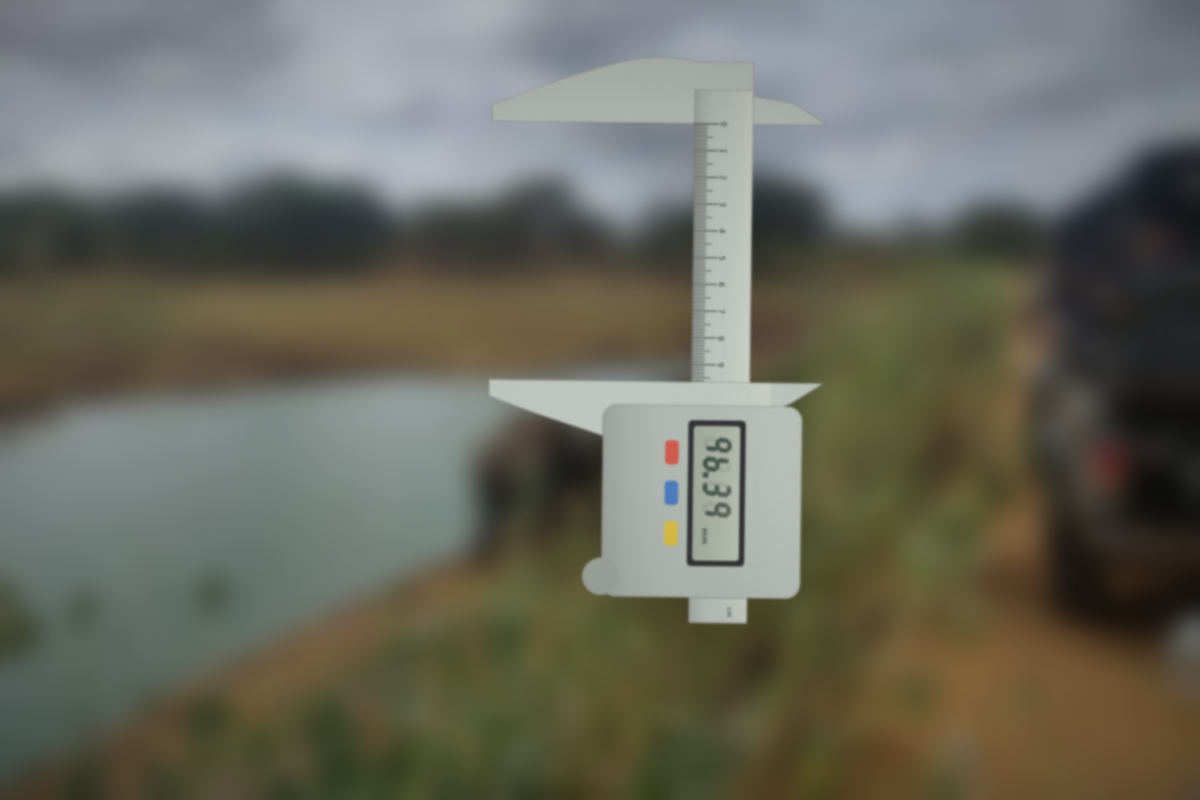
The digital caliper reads 96.39 mm
